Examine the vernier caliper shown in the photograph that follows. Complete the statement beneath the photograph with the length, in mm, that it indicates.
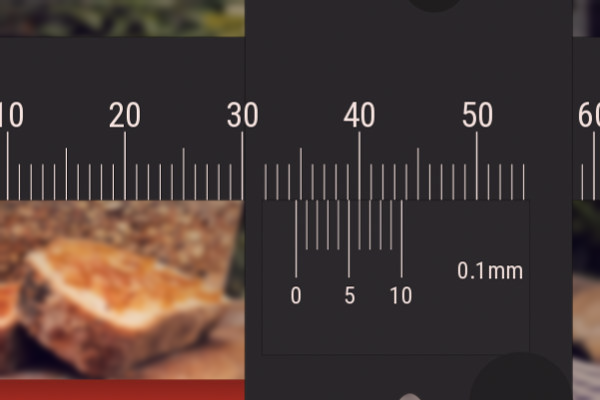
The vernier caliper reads 34.6 mm
